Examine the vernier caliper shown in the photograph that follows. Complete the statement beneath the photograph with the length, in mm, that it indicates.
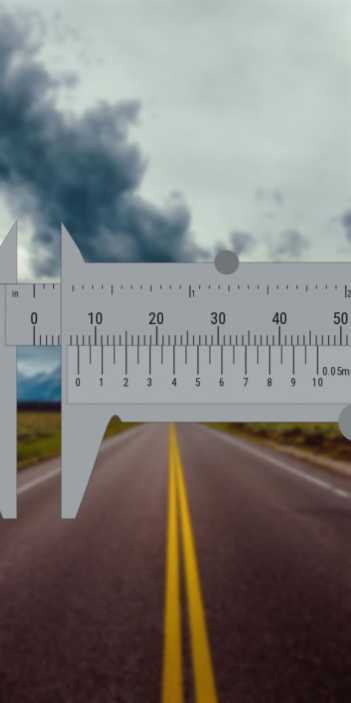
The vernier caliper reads 7.2 mm
